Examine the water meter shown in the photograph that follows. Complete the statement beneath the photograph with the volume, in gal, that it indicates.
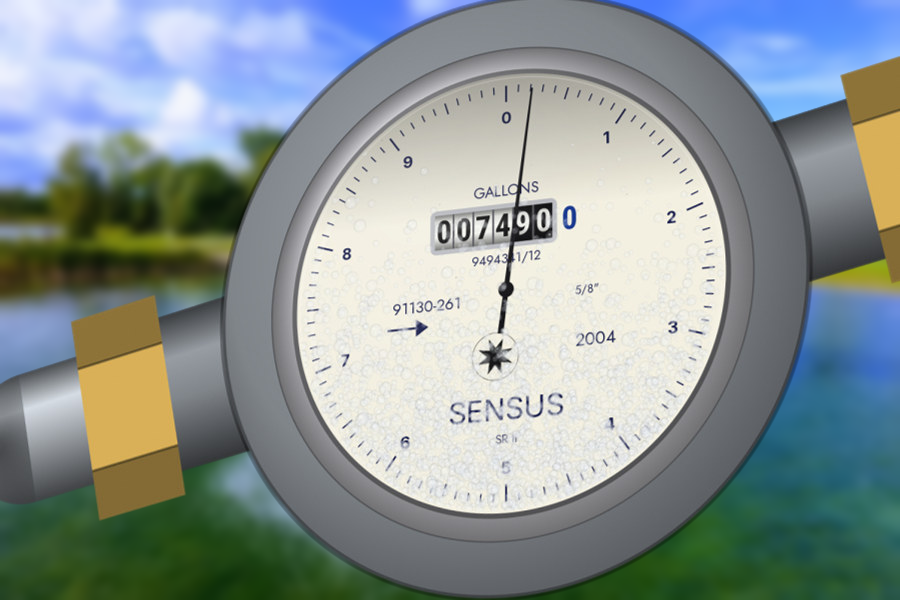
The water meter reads 74900.2 gal
